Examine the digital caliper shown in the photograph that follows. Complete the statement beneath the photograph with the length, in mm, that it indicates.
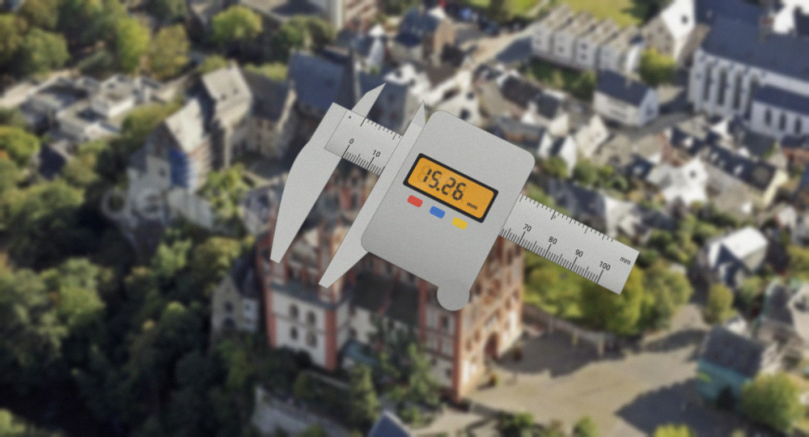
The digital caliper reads 15.26 mm
